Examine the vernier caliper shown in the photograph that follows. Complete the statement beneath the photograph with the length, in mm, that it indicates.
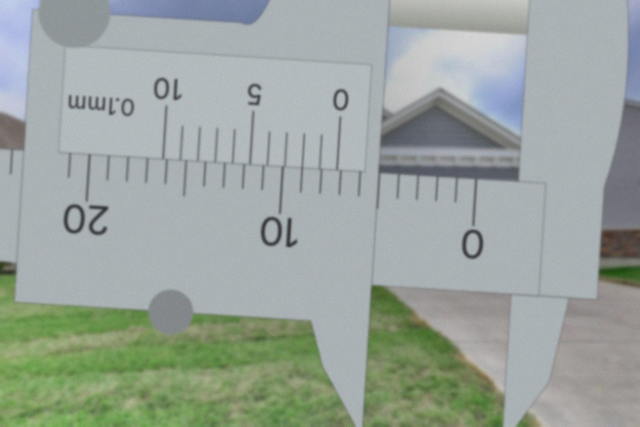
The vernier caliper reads 7.2 mm
